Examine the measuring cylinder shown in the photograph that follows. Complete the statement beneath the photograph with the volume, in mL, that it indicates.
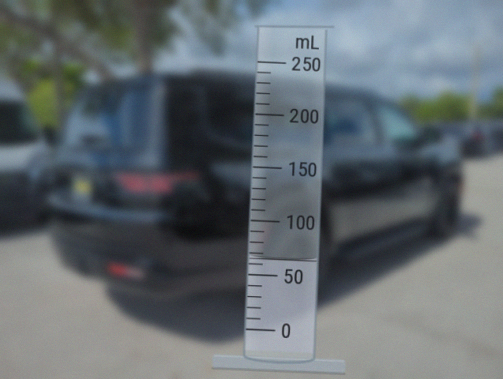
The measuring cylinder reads 65 mL
